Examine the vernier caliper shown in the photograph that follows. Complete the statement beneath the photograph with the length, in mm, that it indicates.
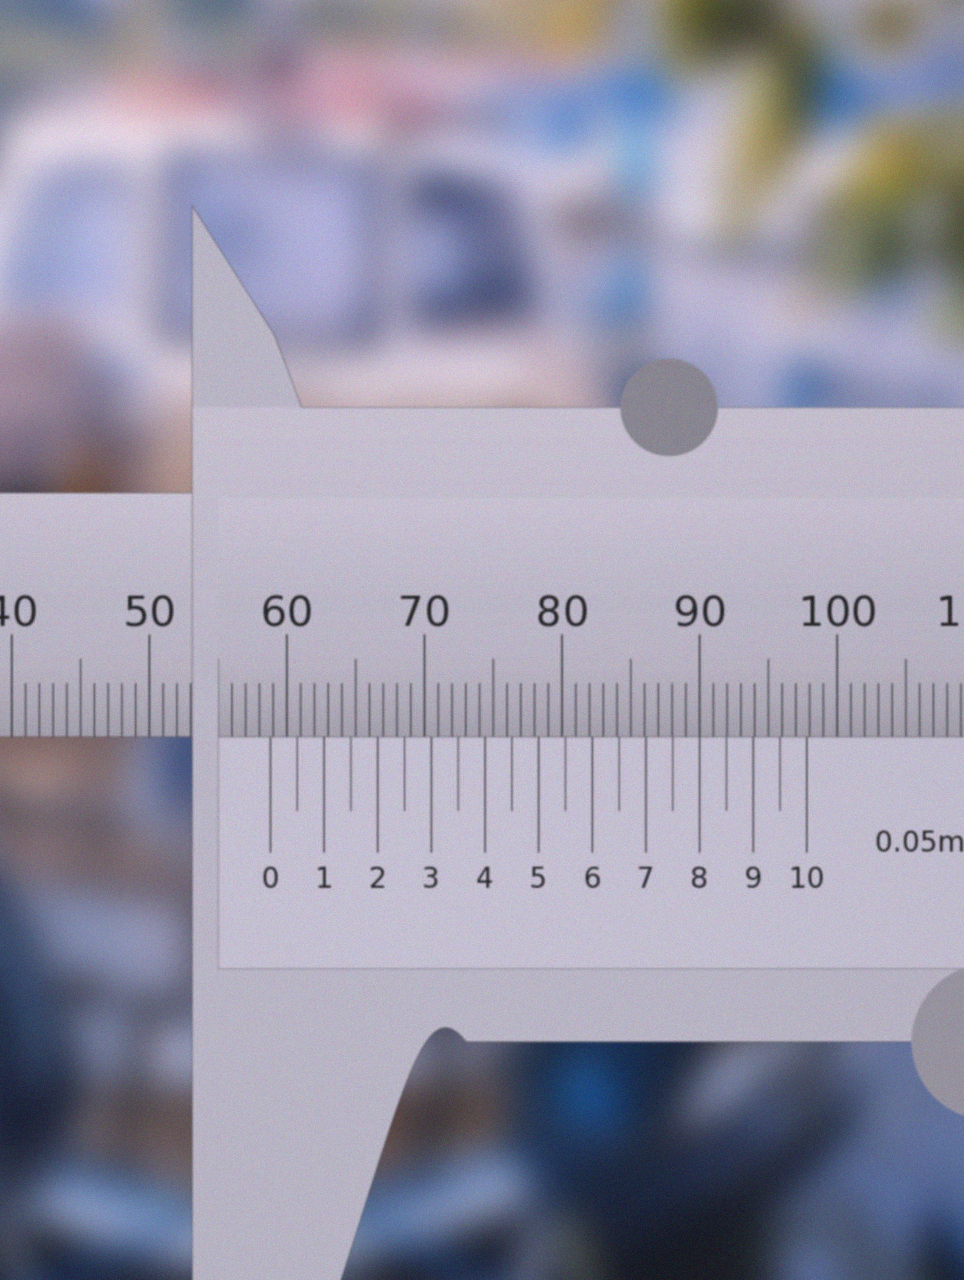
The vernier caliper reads 58.8 mm
